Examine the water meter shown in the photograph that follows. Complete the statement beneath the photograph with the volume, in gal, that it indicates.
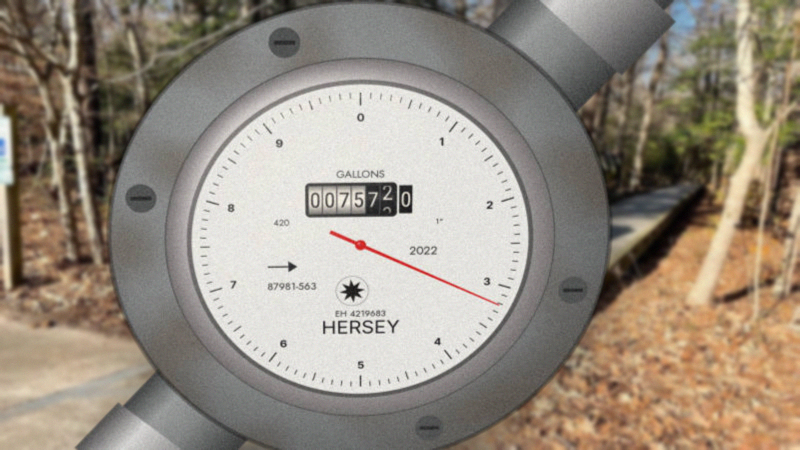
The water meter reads 75723.2 gal
